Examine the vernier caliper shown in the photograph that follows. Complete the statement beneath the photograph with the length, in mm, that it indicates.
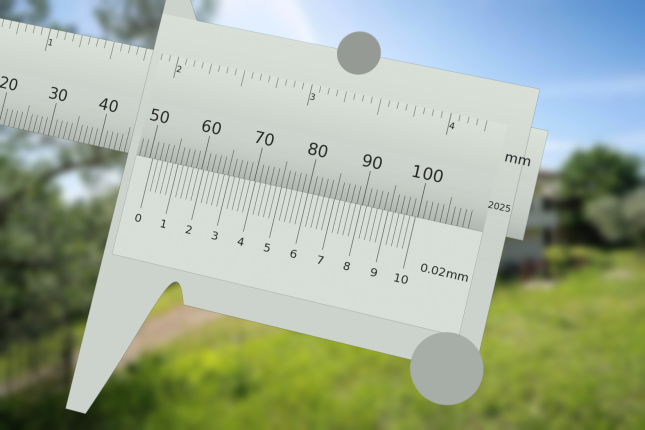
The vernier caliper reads 50.6 mm
